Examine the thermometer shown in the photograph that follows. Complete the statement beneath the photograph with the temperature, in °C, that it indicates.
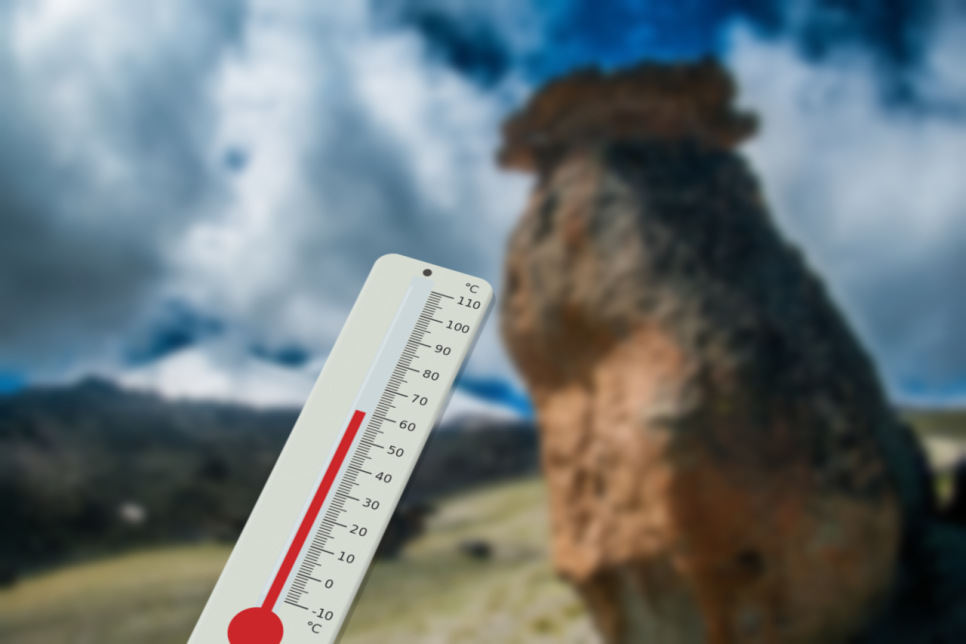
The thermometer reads 60 °C
